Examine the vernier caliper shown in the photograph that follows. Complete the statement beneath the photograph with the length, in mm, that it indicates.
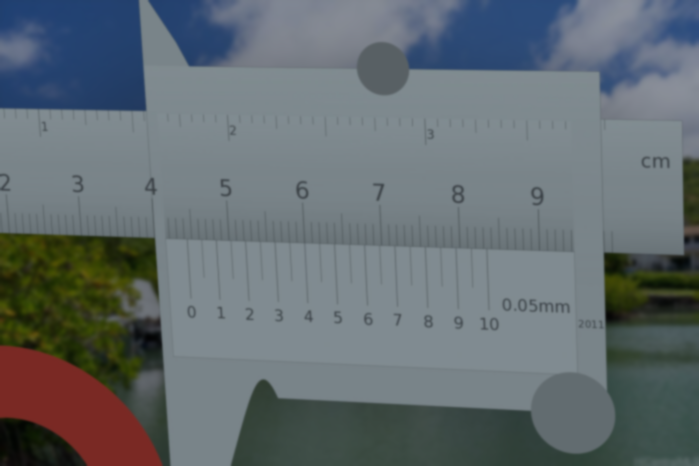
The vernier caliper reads 44.4 mm
